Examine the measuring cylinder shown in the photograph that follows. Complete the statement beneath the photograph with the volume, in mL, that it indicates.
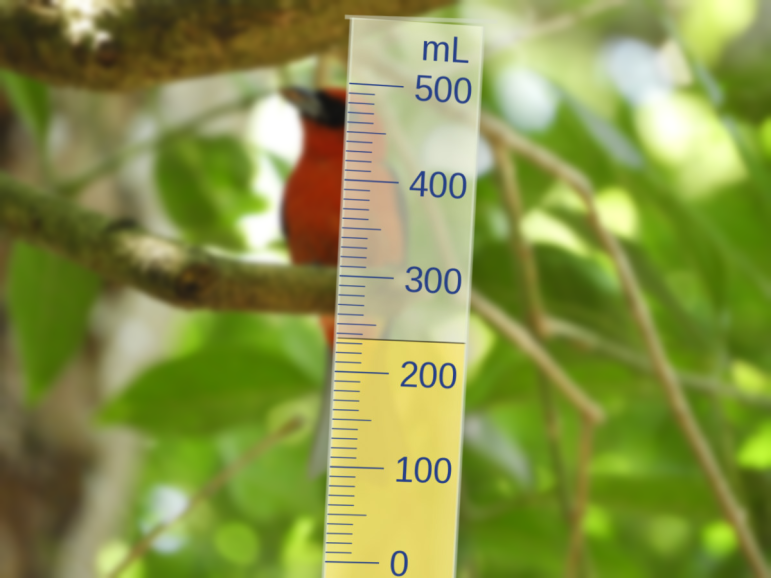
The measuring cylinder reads 235 mL
